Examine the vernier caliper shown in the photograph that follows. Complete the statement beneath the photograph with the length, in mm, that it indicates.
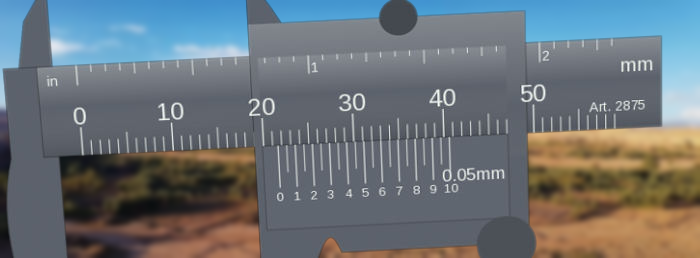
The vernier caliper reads 21.6 mm
